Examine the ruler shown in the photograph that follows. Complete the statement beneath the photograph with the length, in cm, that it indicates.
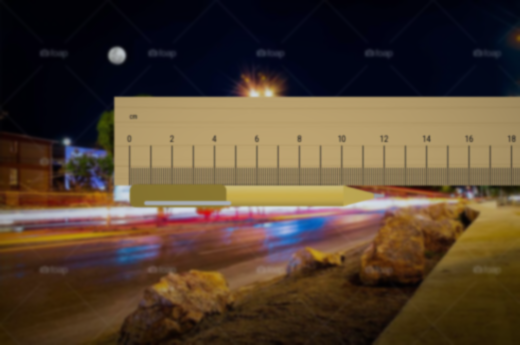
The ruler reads 12 cm
